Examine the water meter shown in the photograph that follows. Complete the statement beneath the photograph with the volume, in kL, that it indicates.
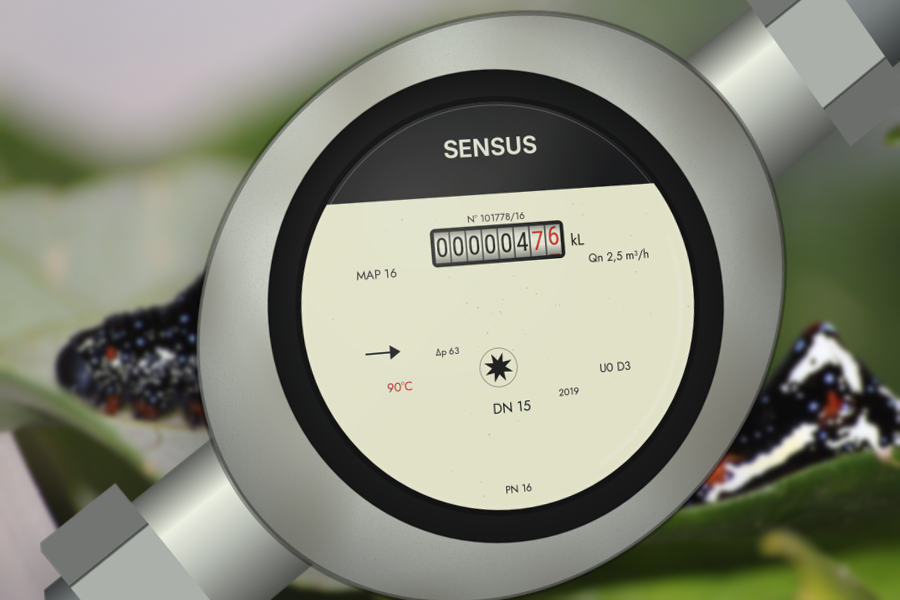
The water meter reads 4.76 kL
